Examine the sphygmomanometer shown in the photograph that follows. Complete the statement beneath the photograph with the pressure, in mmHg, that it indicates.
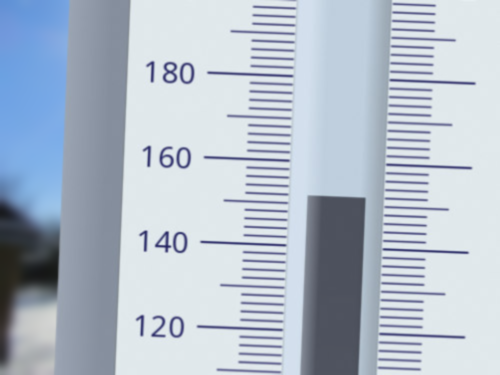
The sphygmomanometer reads 152 mmHg
